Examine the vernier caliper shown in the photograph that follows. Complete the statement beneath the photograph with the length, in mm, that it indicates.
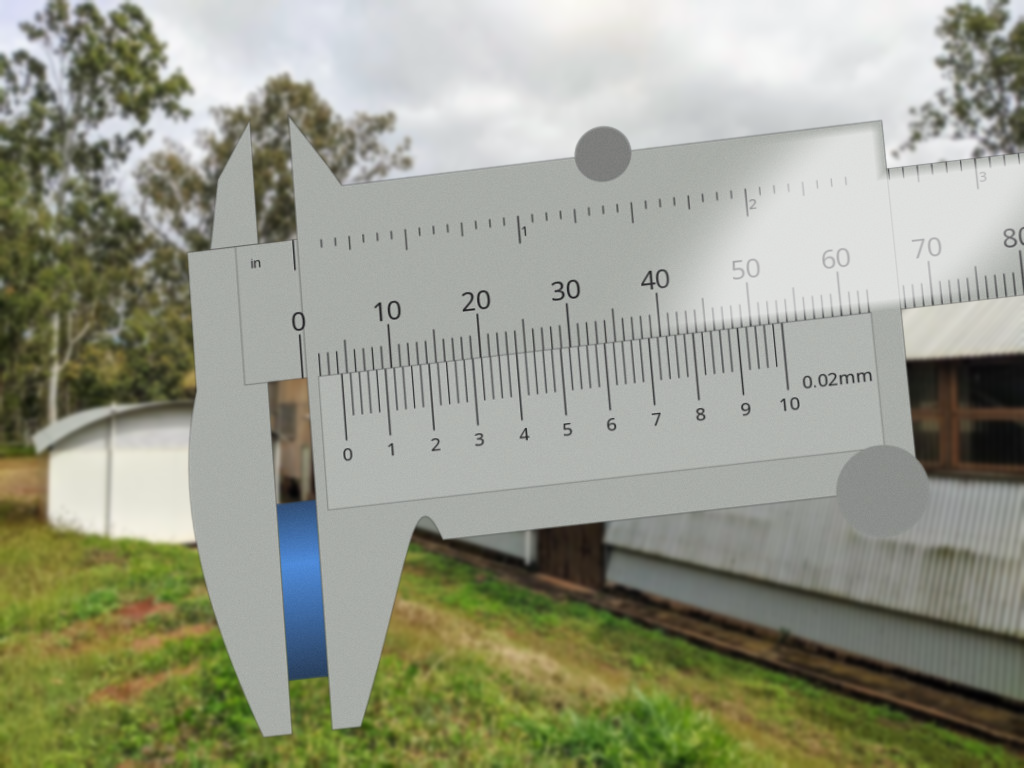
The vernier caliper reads 4.4 mm
